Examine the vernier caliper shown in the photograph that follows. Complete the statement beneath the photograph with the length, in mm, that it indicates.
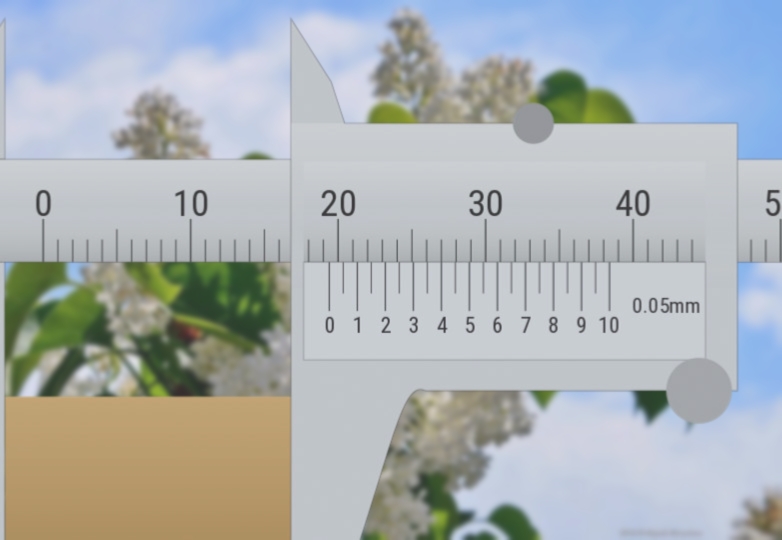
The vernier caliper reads 19.4 mm
